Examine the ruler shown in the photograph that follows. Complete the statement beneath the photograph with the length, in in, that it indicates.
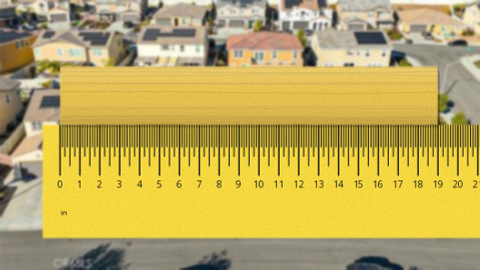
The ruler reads 19 in
